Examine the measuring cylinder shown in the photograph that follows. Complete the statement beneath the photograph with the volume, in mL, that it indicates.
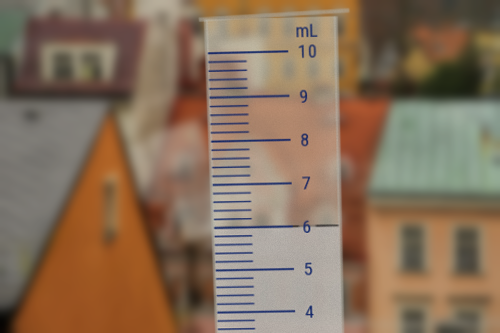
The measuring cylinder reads 6 mL
